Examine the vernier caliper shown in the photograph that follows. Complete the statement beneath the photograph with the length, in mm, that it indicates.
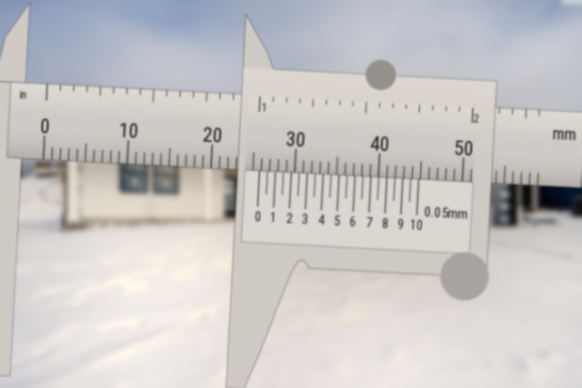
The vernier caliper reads 25.8 mm
